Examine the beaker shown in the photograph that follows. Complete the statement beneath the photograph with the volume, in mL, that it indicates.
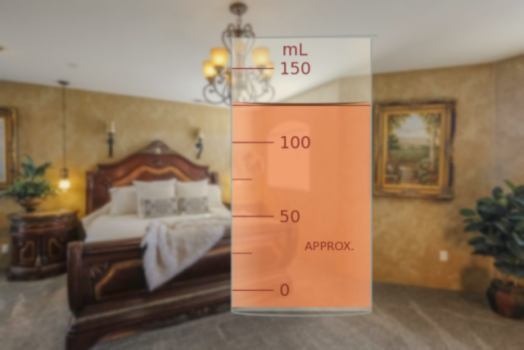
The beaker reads 125 mL
